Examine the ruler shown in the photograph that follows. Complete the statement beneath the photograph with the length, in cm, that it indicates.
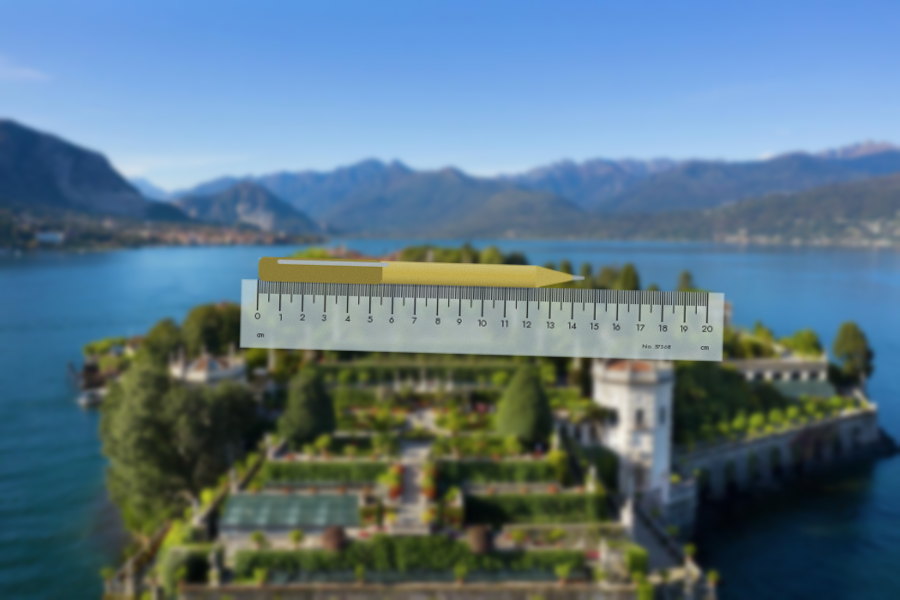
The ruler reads 14.5 cm
